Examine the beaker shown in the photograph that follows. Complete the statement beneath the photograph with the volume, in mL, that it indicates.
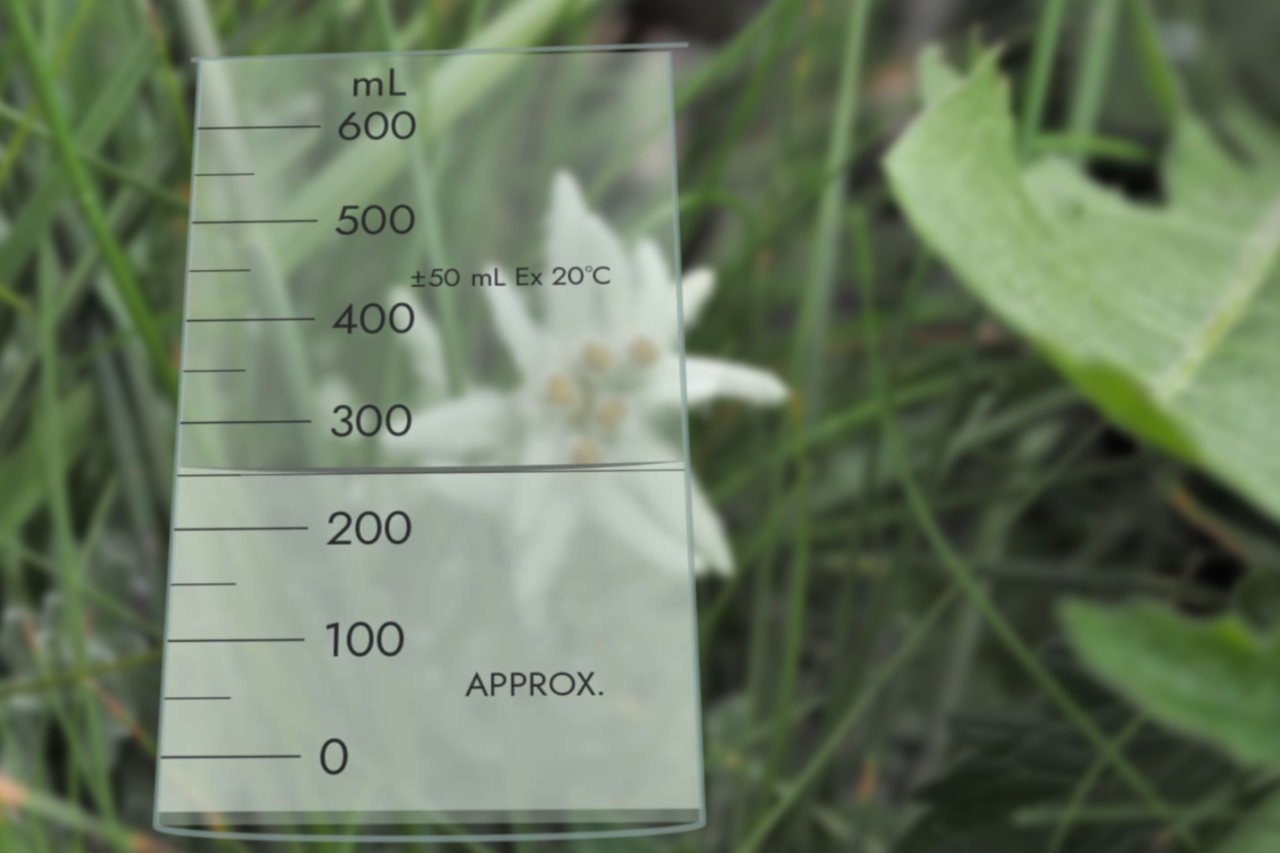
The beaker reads 250 mL
